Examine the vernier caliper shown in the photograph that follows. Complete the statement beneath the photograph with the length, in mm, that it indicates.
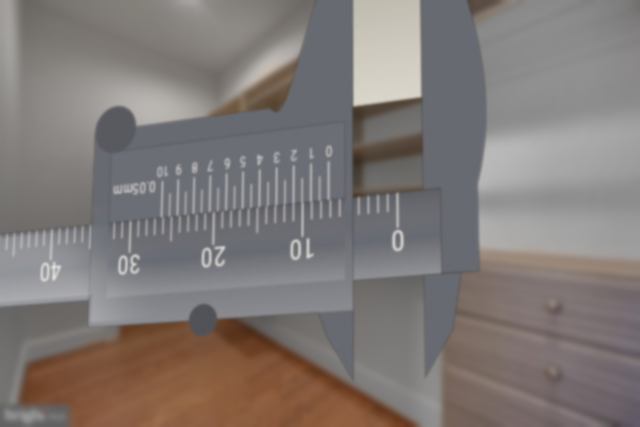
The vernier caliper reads 7.2 mm
